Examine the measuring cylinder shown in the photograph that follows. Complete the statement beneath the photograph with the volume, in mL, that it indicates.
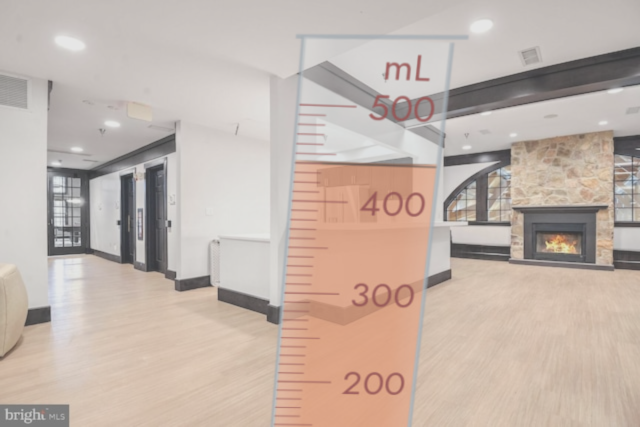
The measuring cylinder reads 440 mL
